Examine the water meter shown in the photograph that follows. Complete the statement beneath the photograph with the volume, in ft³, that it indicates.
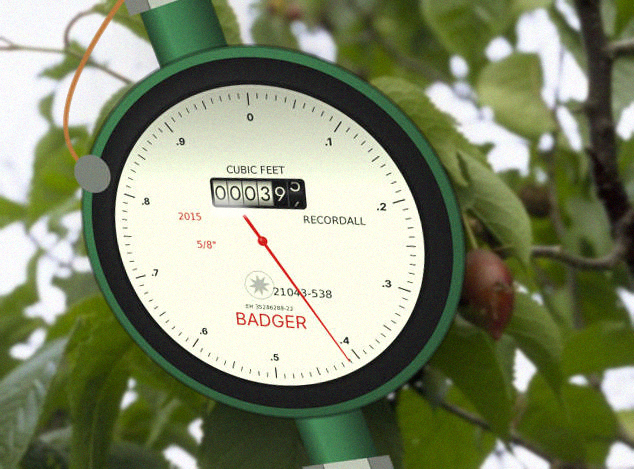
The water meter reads 395.41 ft³
